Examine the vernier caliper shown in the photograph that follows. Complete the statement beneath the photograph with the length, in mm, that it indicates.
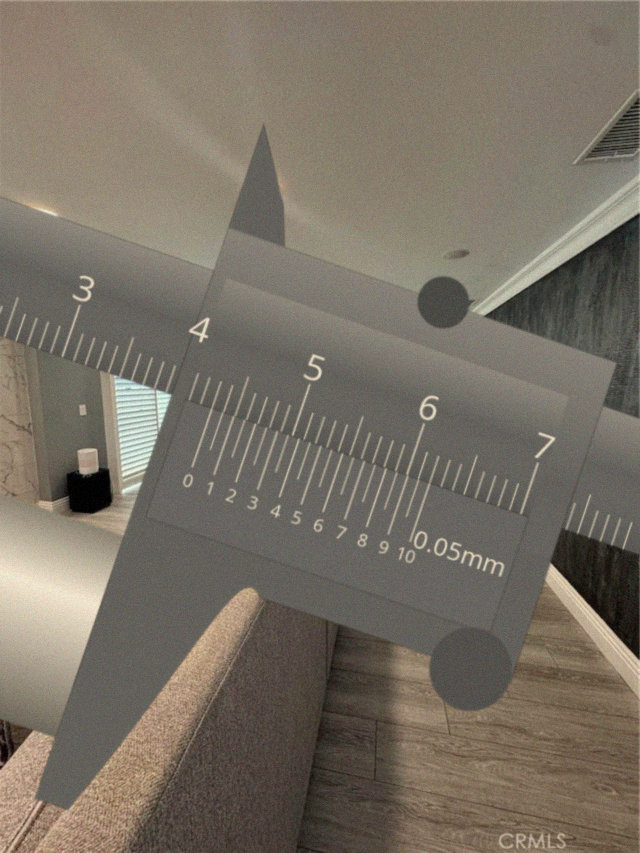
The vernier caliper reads 43.0 mm
